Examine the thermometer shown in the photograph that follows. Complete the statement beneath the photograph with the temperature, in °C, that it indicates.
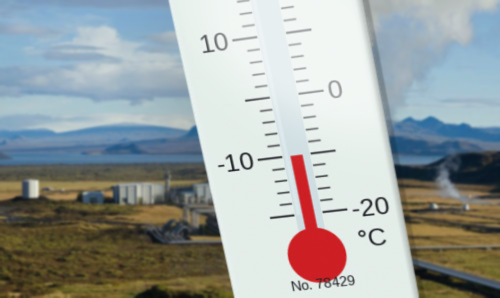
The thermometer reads -10 °C
